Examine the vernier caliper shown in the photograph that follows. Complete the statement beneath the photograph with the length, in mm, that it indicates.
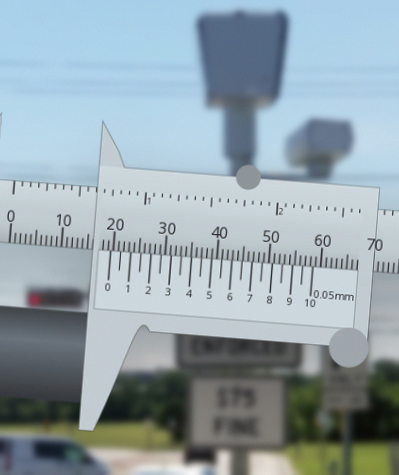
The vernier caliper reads 19.5 mm
